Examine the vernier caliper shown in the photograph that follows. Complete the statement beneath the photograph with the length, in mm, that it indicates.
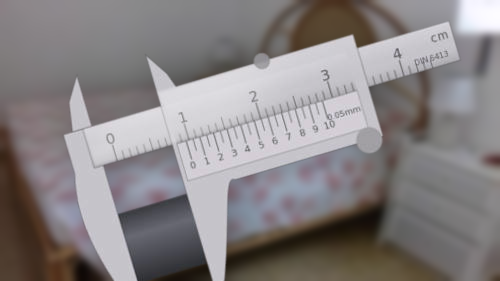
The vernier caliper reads 9.6 mm
